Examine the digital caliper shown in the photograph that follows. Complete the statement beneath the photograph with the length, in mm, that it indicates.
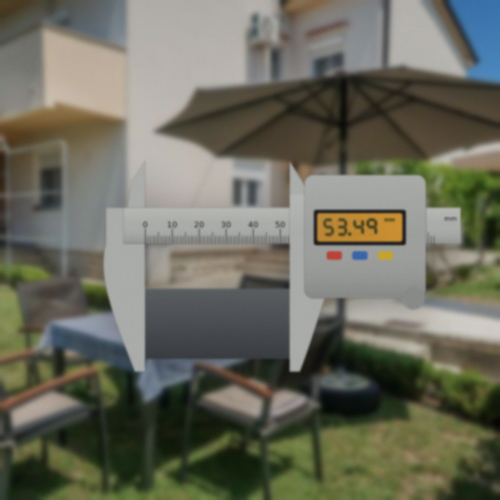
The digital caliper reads 53.49 mm
